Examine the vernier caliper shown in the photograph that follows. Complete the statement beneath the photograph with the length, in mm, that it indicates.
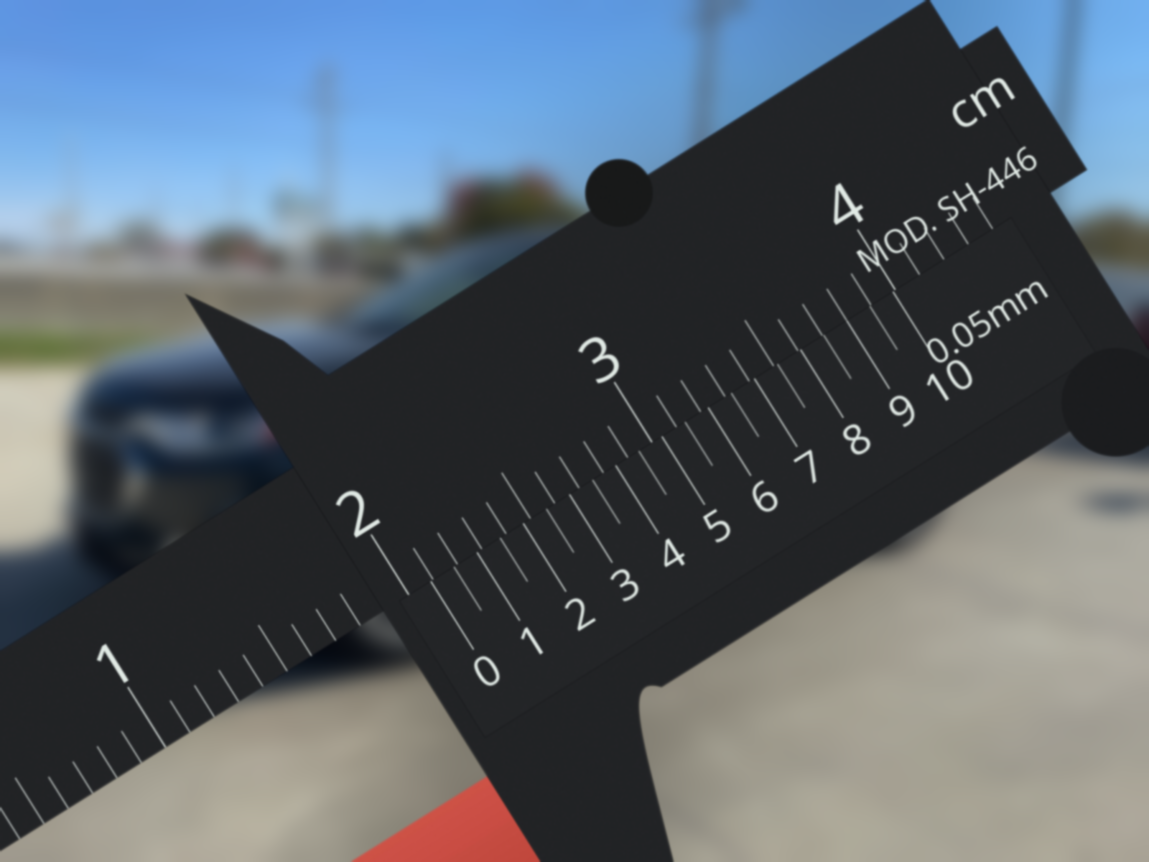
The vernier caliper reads 20.90 mm
